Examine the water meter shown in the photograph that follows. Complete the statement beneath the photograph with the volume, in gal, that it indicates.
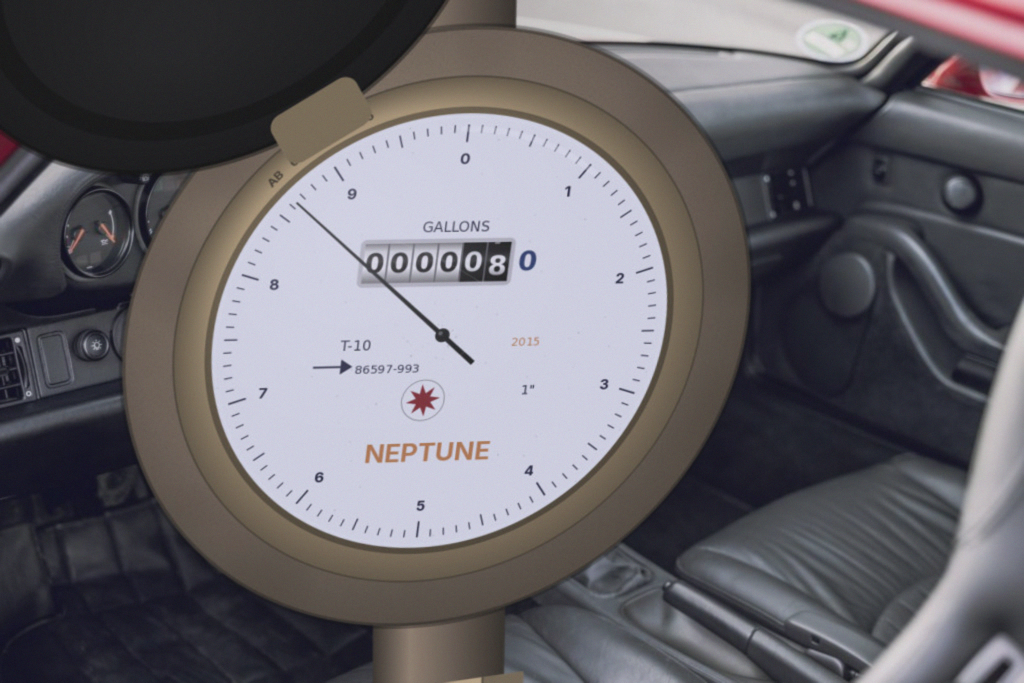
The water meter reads 78.6 gal
